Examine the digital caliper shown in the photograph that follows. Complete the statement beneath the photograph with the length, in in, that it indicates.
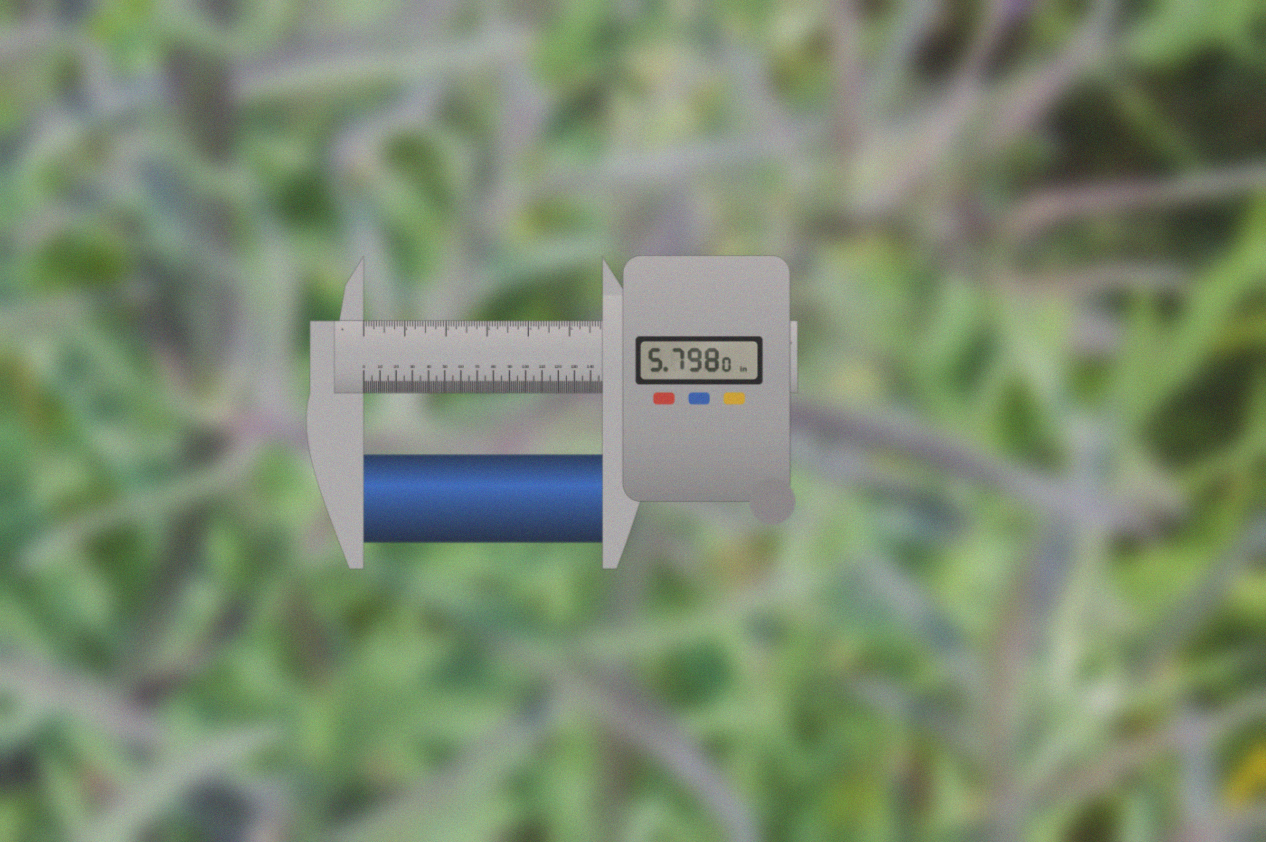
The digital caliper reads 5.7980 in
